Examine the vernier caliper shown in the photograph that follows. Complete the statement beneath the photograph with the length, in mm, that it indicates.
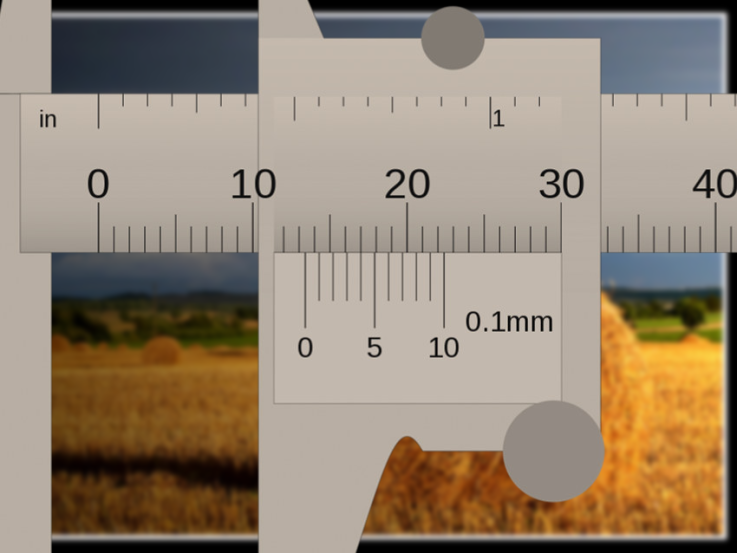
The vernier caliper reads 13.4 mm
